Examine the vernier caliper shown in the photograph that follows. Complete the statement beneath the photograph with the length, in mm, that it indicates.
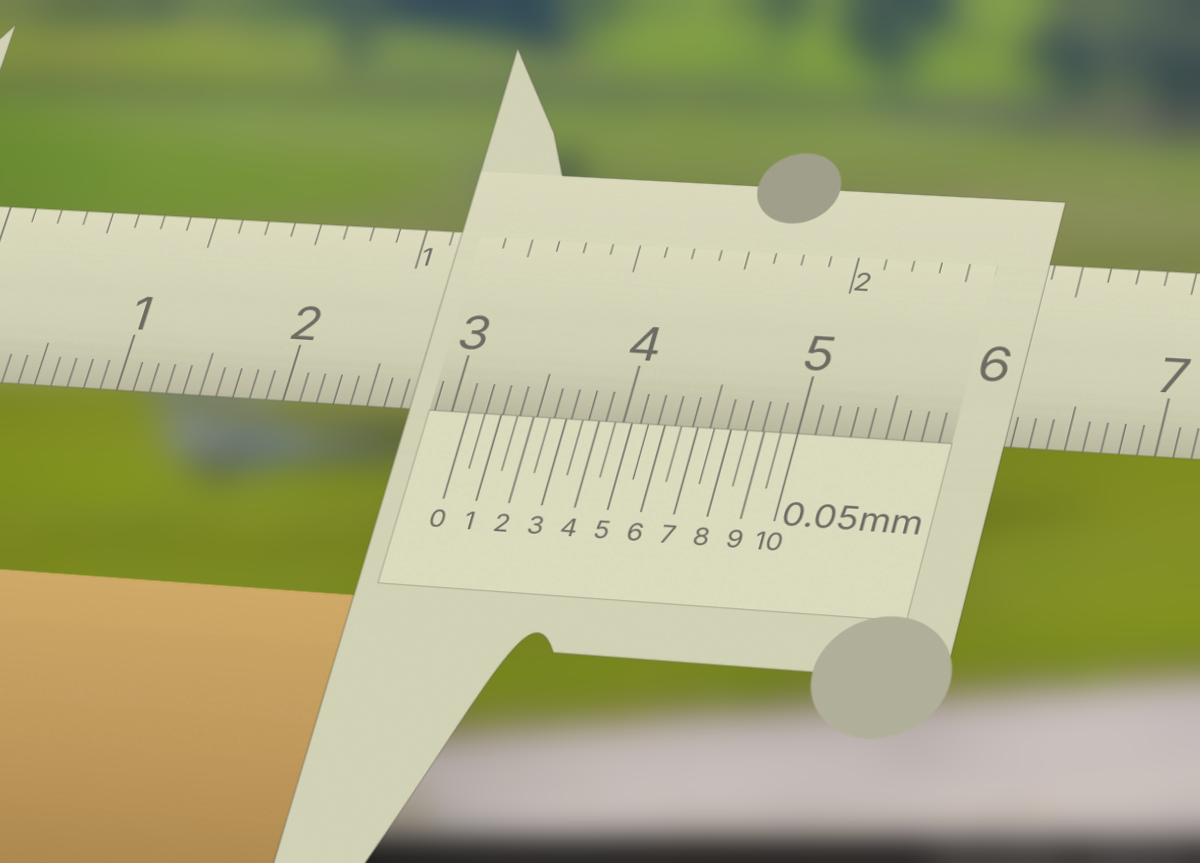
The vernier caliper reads 31.0 mm
